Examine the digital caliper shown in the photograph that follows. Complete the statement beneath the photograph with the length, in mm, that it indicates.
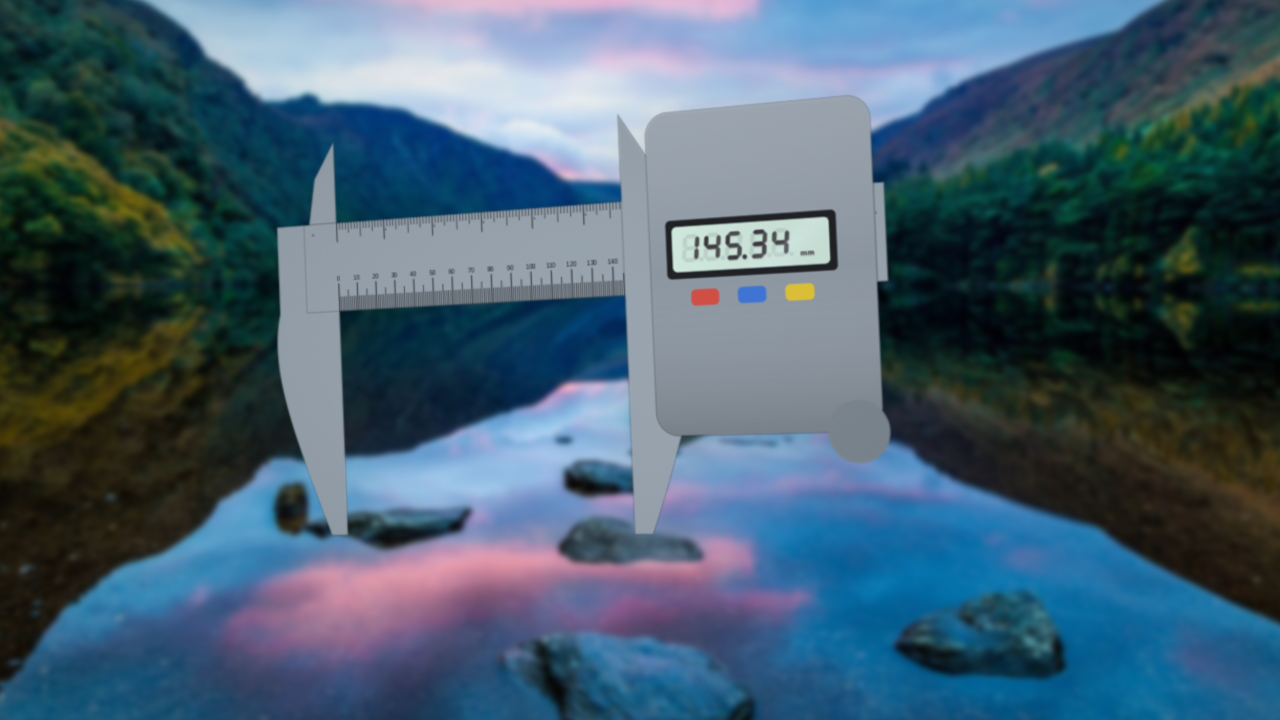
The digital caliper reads 145.34 mm
